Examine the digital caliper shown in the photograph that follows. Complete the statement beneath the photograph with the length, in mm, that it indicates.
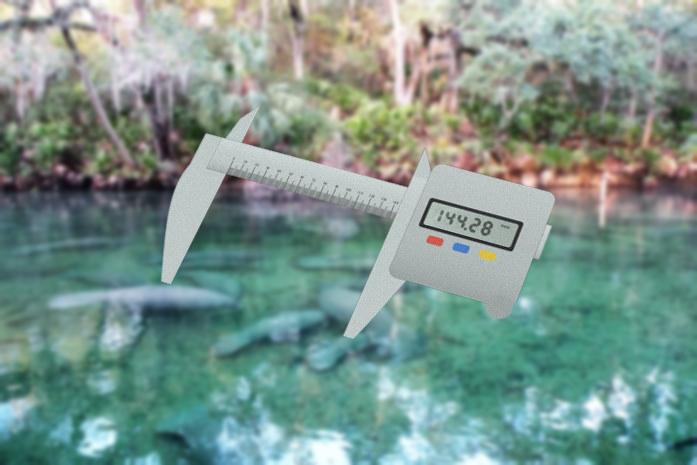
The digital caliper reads 144.28 mm
